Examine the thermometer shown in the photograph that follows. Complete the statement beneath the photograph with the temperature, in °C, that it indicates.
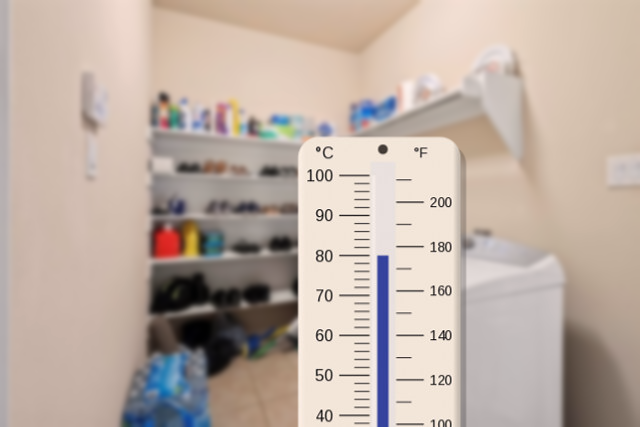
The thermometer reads 80 °C
